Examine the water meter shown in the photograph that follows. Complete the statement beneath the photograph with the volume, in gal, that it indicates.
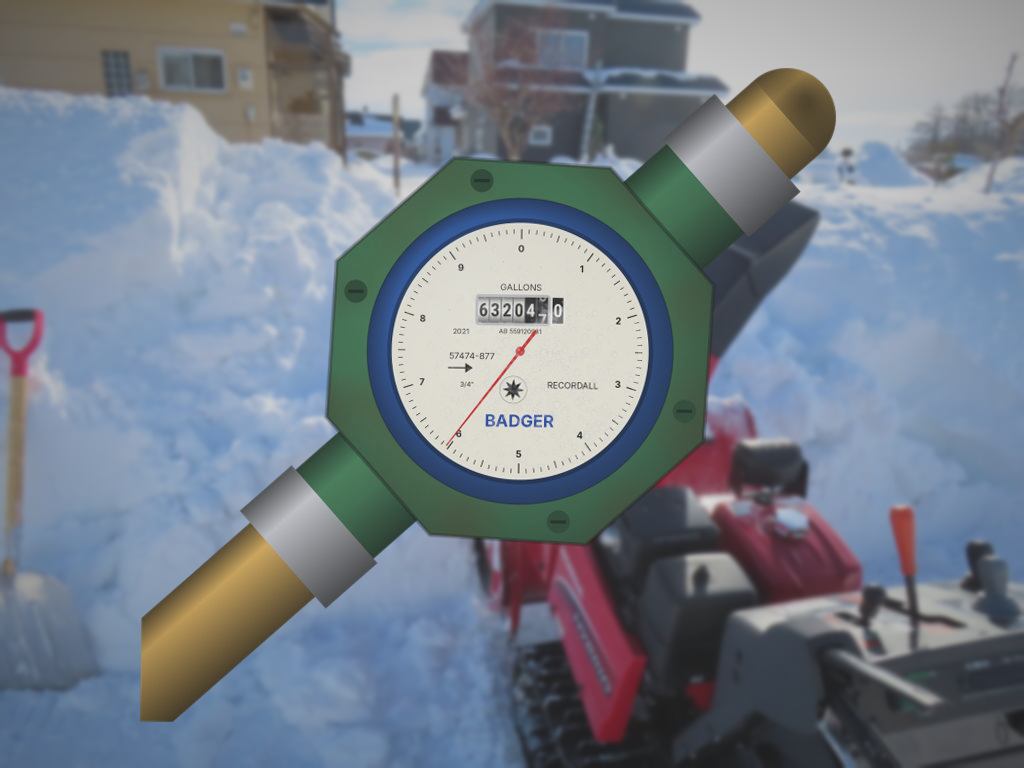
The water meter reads 6320466.0 gal
